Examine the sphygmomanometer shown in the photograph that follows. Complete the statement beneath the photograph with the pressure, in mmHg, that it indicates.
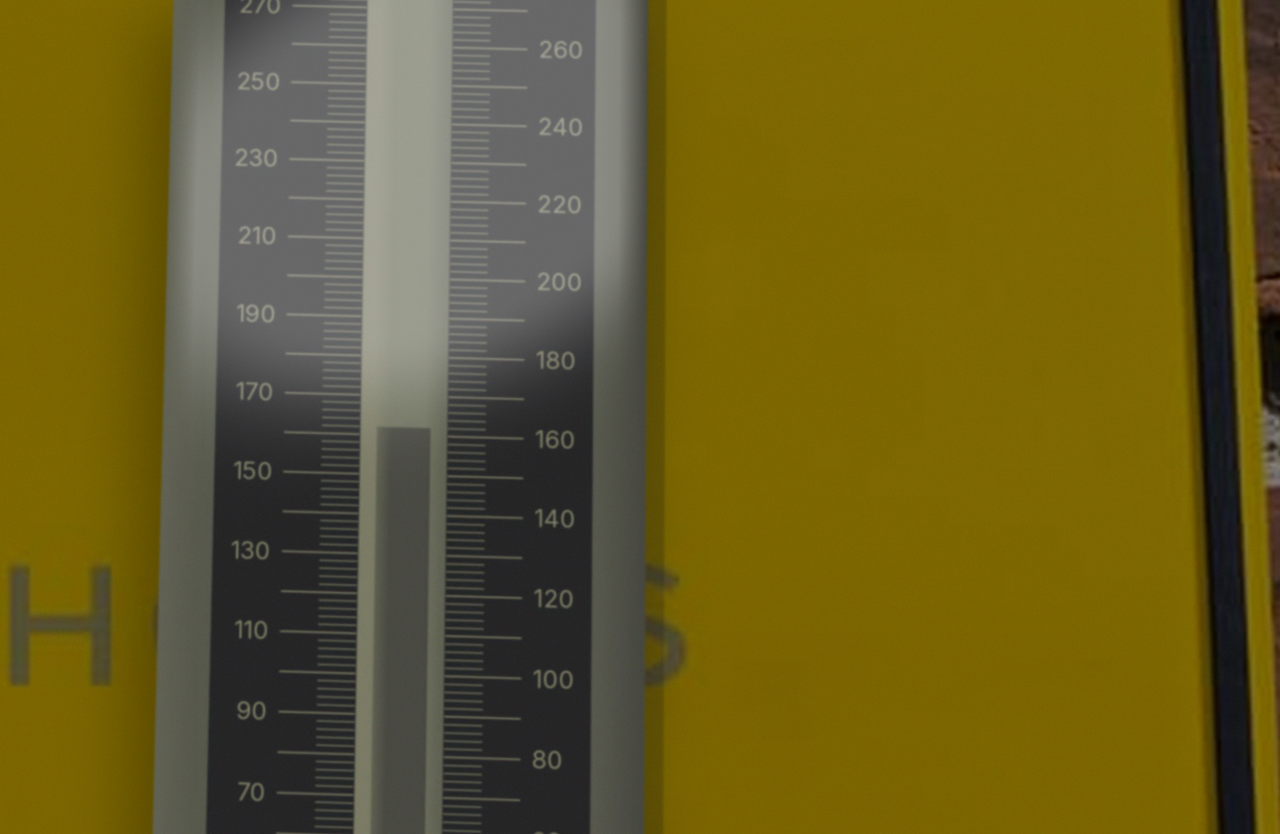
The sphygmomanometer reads 162 mmHg
